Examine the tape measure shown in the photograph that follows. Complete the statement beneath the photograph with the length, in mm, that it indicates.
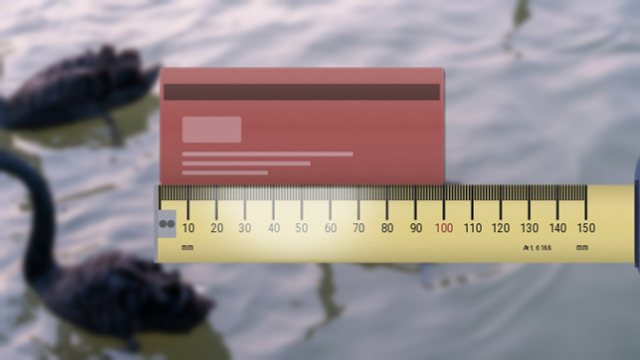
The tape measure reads 100 mm
